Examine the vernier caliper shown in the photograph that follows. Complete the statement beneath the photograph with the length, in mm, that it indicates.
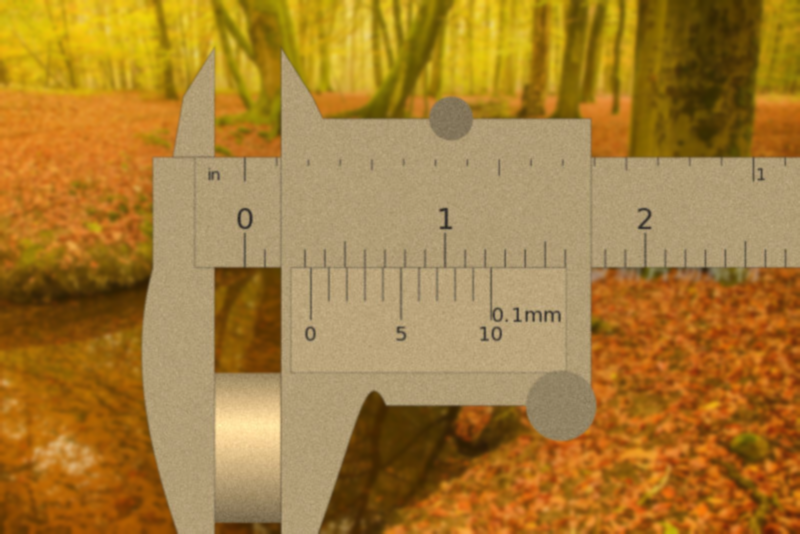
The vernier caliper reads 3.3 mm
